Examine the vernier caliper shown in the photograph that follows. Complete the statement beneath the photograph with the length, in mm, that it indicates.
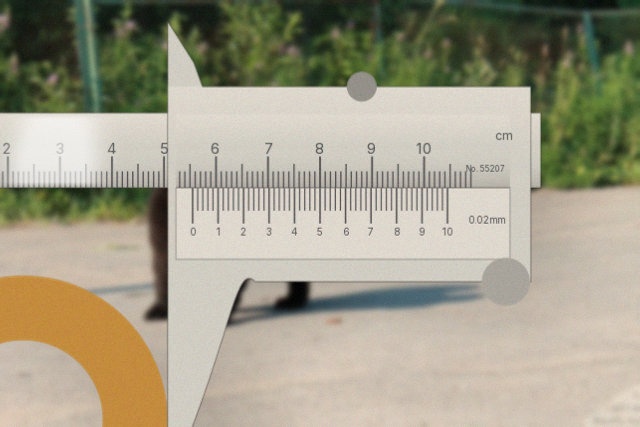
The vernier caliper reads 55.5 mm
